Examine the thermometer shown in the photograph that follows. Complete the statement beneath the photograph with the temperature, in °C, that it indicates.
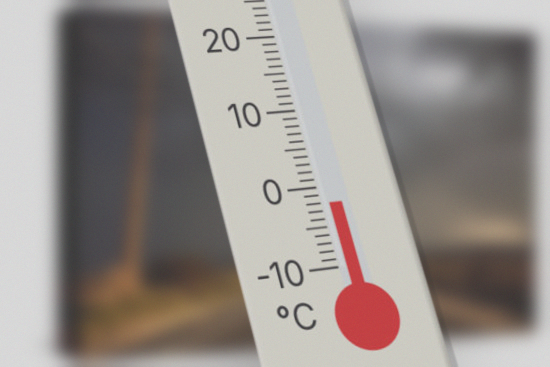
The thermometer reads -2 °C
